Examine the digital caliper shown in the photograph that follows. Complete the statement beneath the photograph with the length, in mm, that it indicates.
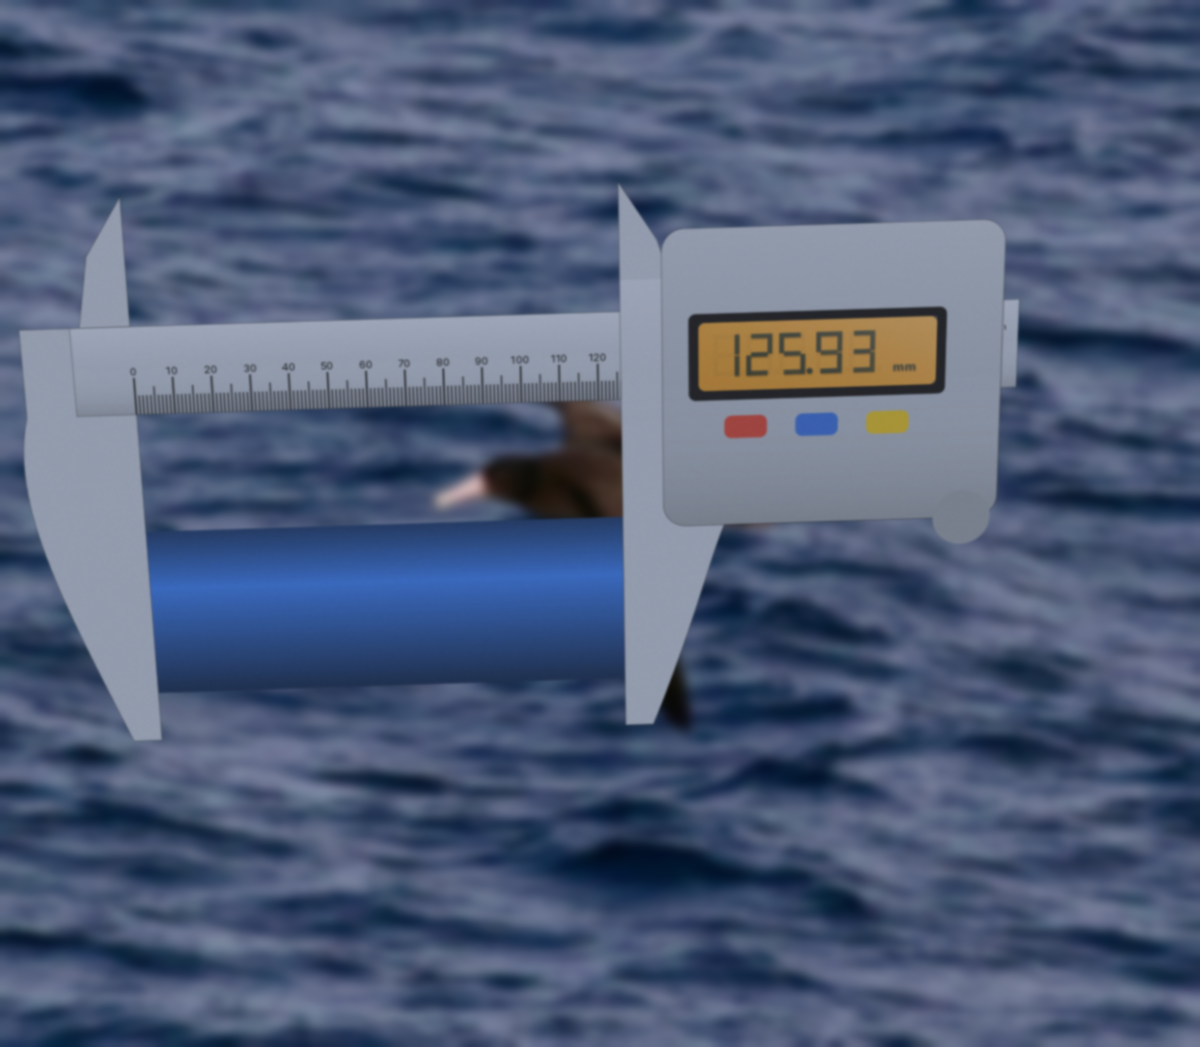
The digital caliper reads 125.93 mm
